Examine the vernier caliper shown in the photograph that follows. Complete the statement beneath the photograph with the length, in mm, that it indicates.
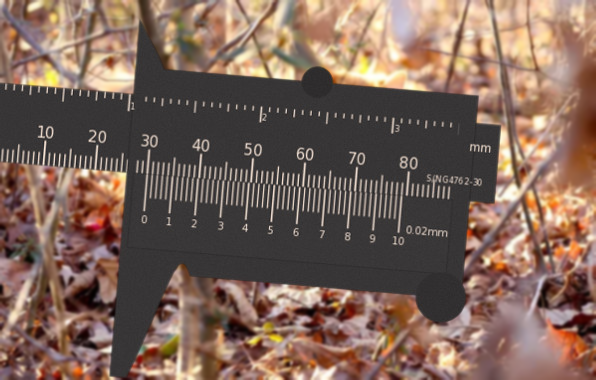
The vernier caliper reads 30.0 mm
